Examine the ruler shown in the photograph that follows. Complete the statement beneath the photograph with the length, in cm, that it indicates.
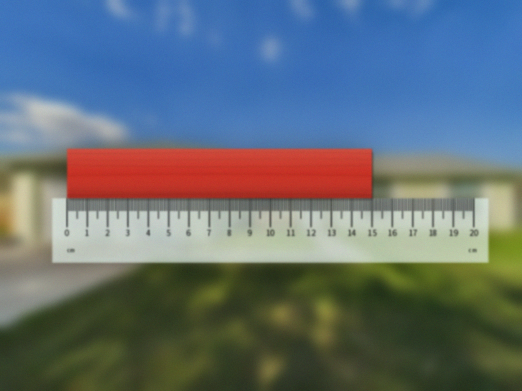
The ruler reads 15 cm
